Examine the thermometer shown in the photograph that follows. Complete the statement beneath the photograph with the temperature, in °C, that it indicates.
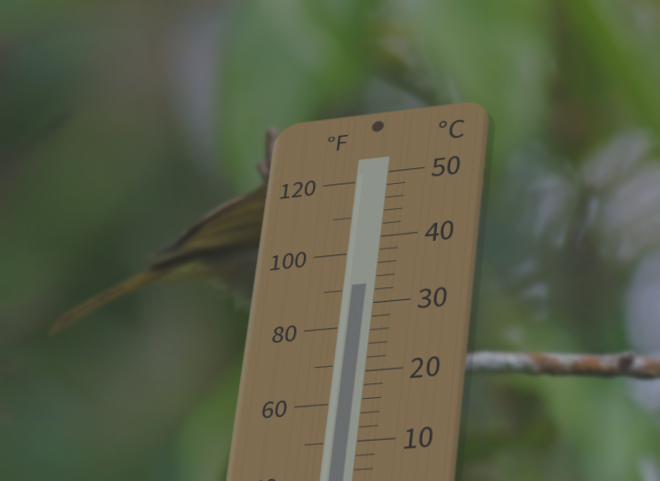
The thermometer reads 33 °C
